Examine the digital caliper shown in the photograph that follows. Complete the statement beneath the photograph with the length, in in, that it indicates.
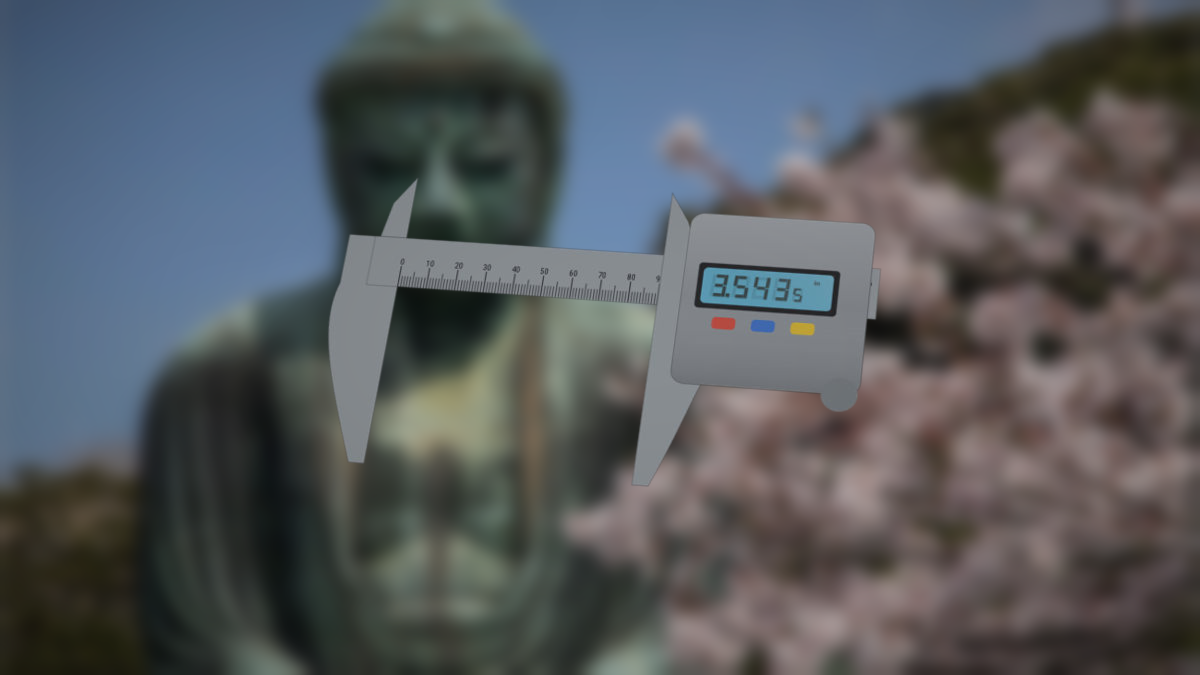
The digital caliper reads 3.5435 in
